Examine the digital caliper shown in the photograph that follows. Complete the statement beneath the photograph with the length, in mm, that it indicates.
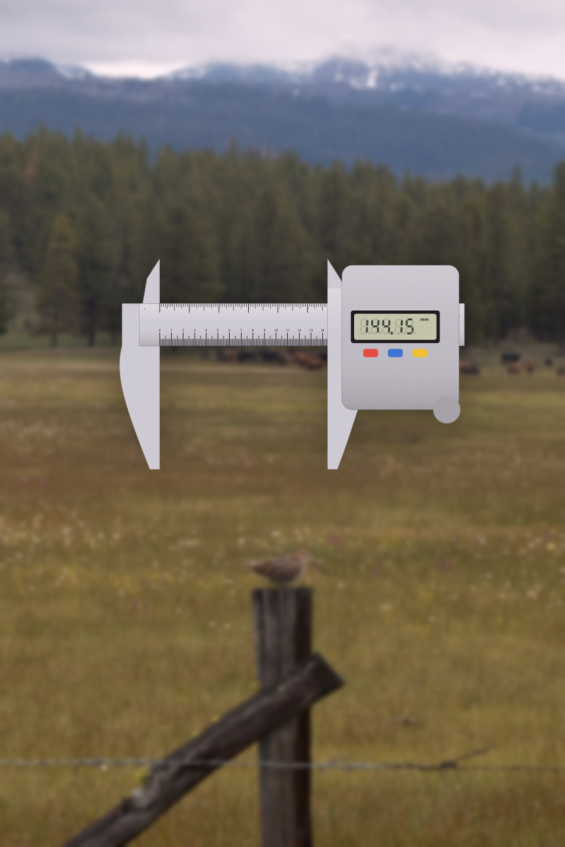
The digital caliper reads 144.15 mm
